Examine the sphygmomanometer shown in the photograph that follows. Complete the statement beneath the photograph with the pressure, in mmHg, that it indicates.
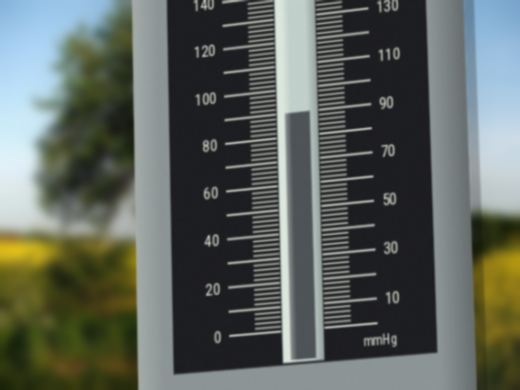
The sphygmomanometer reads 90 mmHg
